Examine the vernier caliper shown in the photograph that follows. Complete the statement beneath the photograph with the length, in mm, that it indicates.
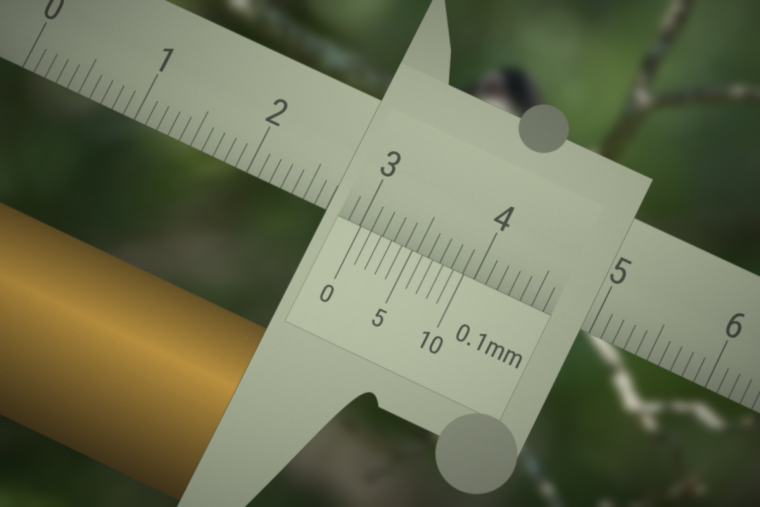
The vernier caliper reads 30.1 mm
